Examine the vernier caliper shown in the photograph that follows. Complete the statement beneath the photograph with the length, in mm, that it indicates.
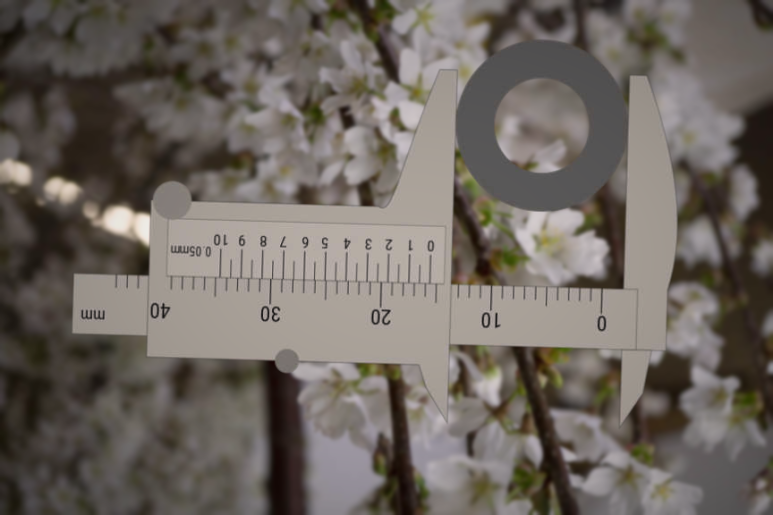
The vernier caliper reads 15.6 mm
